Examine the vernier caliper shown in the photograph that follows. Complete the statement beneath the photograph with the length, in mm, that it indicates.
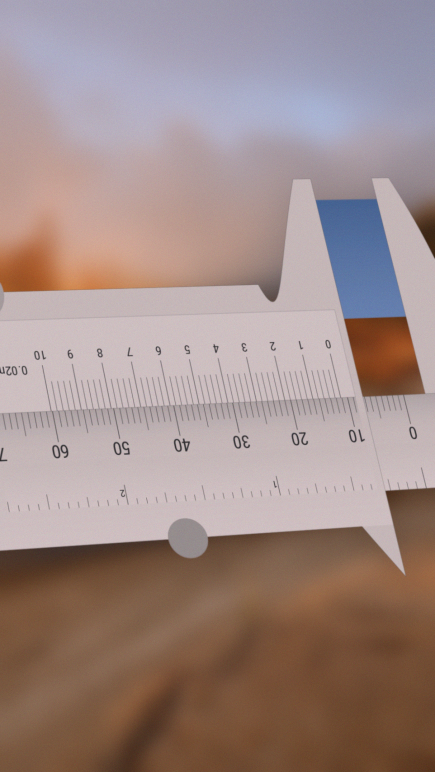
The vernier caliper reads 11.2 mm
